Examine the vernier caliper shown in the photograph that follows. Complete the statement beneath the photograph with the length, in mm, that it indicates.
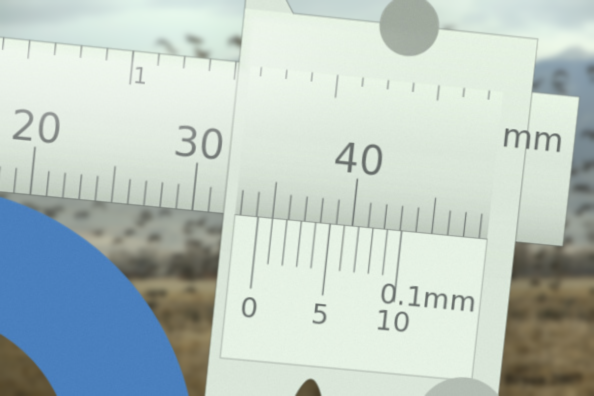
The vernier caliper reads 34.1 mm
